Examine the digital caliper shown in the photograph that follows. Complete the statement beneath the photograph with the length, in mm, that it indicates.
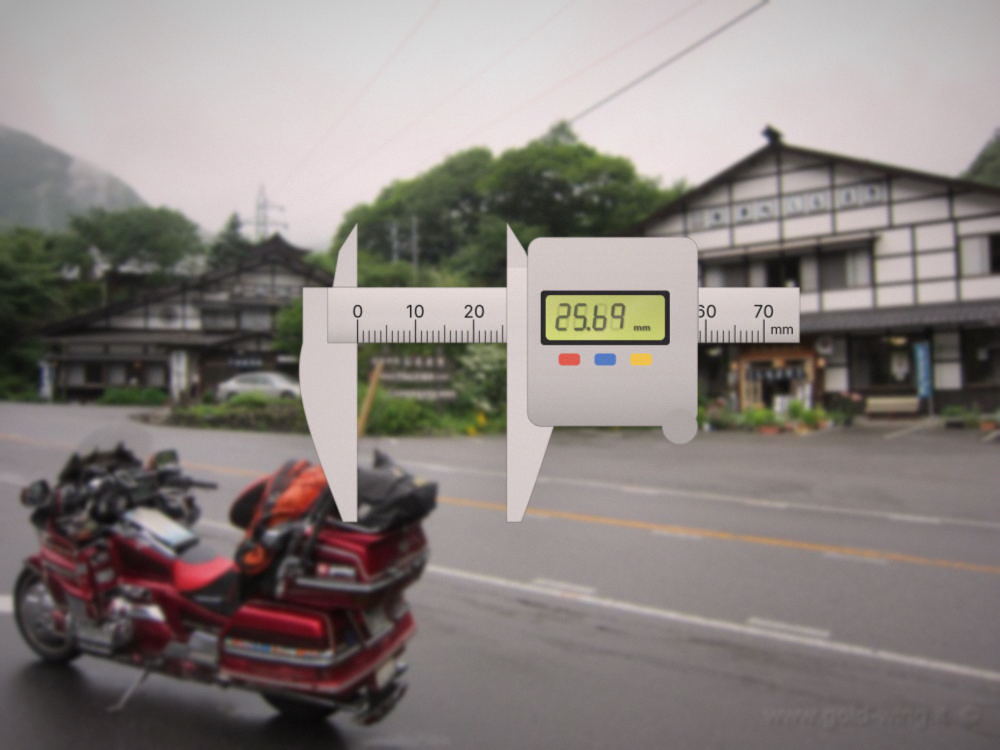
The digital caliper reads 25.69 mm
